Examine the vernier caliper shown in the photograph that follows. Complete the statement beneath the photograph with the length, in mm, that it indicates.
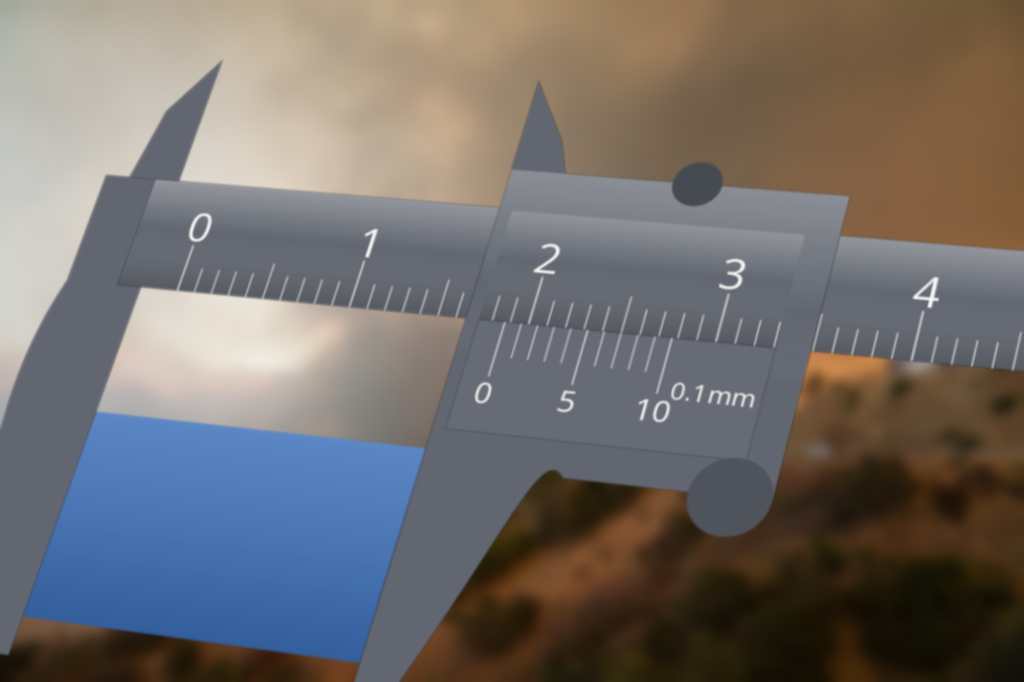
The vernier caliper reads 18.7 mm
